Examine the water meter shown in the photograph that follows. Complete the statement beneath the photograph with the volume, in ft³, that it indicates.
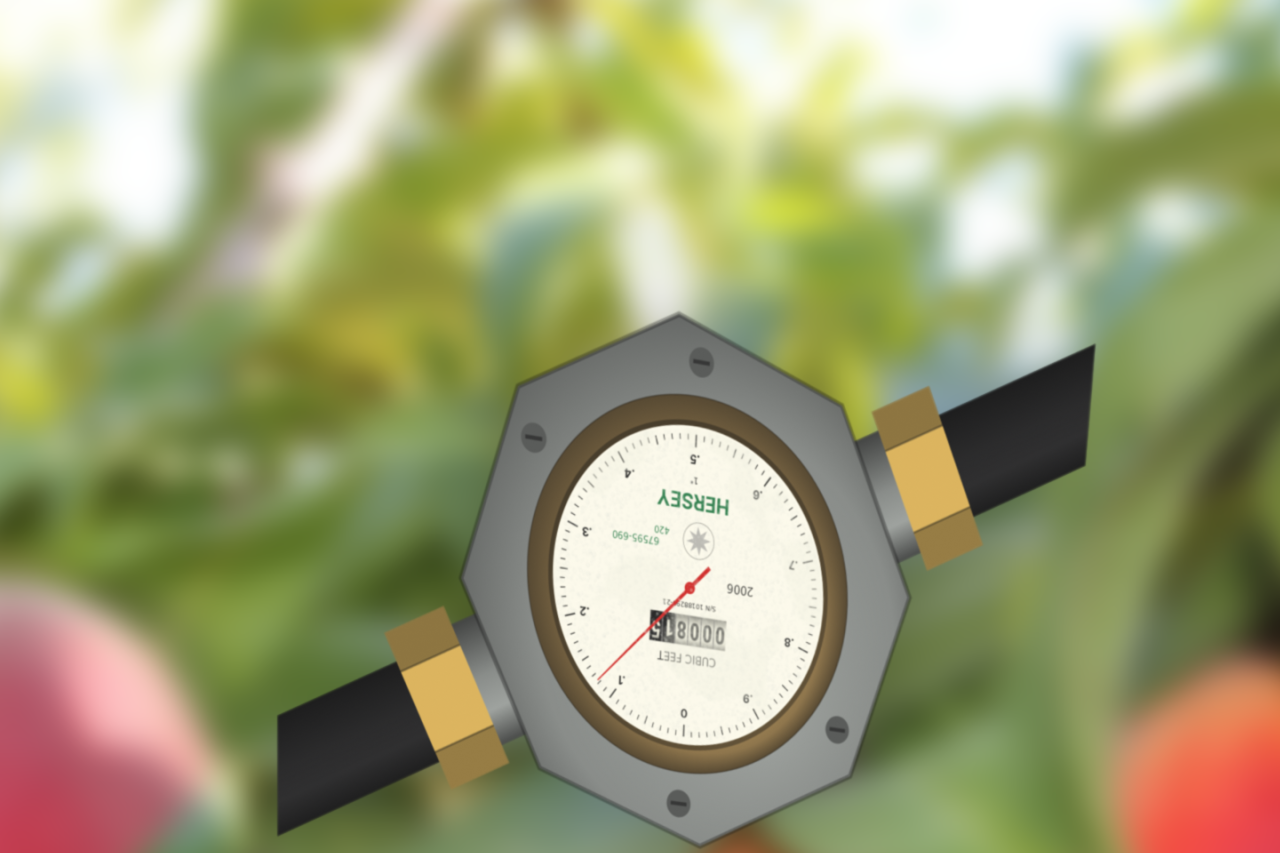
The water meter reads 815.12 ft³
